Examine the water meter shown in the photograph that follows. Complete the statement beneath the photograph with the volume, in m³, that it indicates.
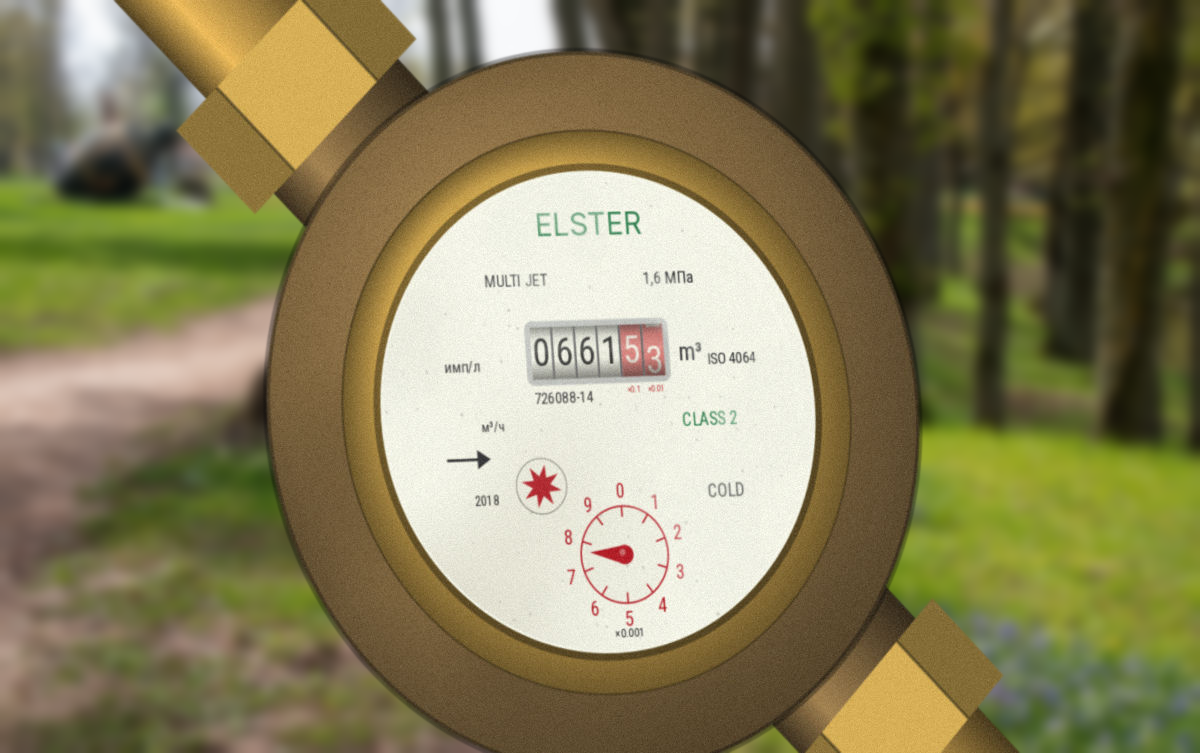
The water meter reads 661.527 m³
